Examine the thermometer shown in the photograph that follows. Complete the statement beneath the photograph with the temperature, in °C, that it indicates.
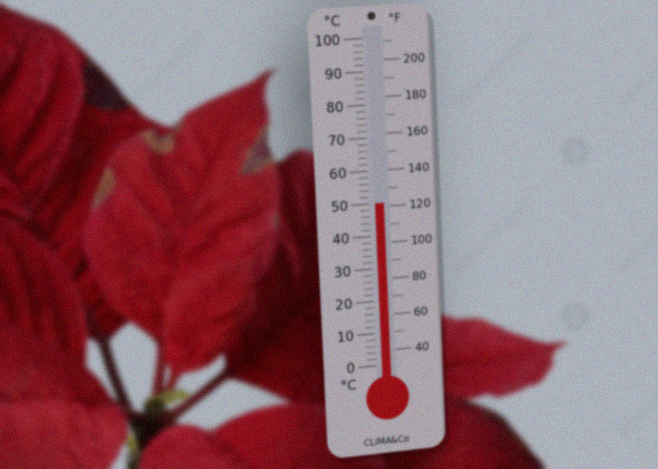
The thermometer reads 50 °C
